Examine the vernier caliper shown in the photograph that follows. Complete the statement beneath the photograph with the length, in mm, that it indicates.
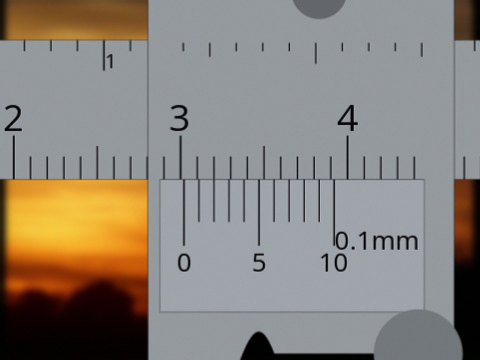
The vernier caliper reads 30.2 mm
